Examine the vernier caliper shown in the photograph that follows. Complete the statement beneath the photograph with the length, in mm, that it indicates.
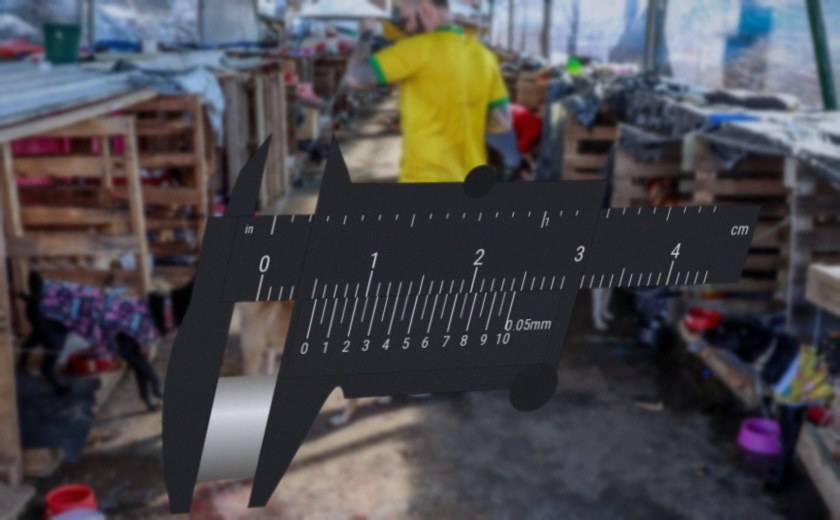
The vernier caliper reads 5.4 mm
